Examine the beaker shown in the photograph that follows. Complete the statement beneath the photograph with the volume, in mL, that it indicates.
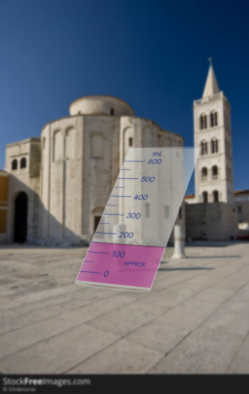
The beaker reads 150 mL
